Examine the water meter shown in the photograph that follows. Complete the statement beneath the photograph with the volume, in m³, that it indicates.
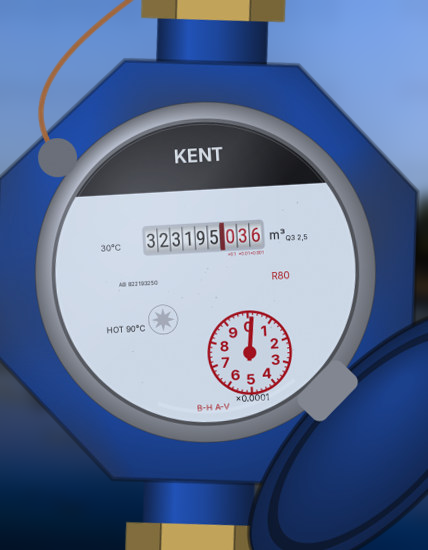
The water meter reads 323195.0360 m³
